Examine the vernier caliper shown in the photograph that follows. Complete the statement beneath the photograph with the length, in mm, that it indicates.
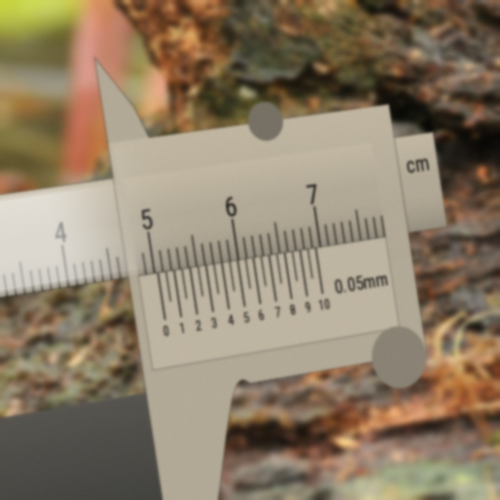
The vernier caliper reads 50.4 mm
